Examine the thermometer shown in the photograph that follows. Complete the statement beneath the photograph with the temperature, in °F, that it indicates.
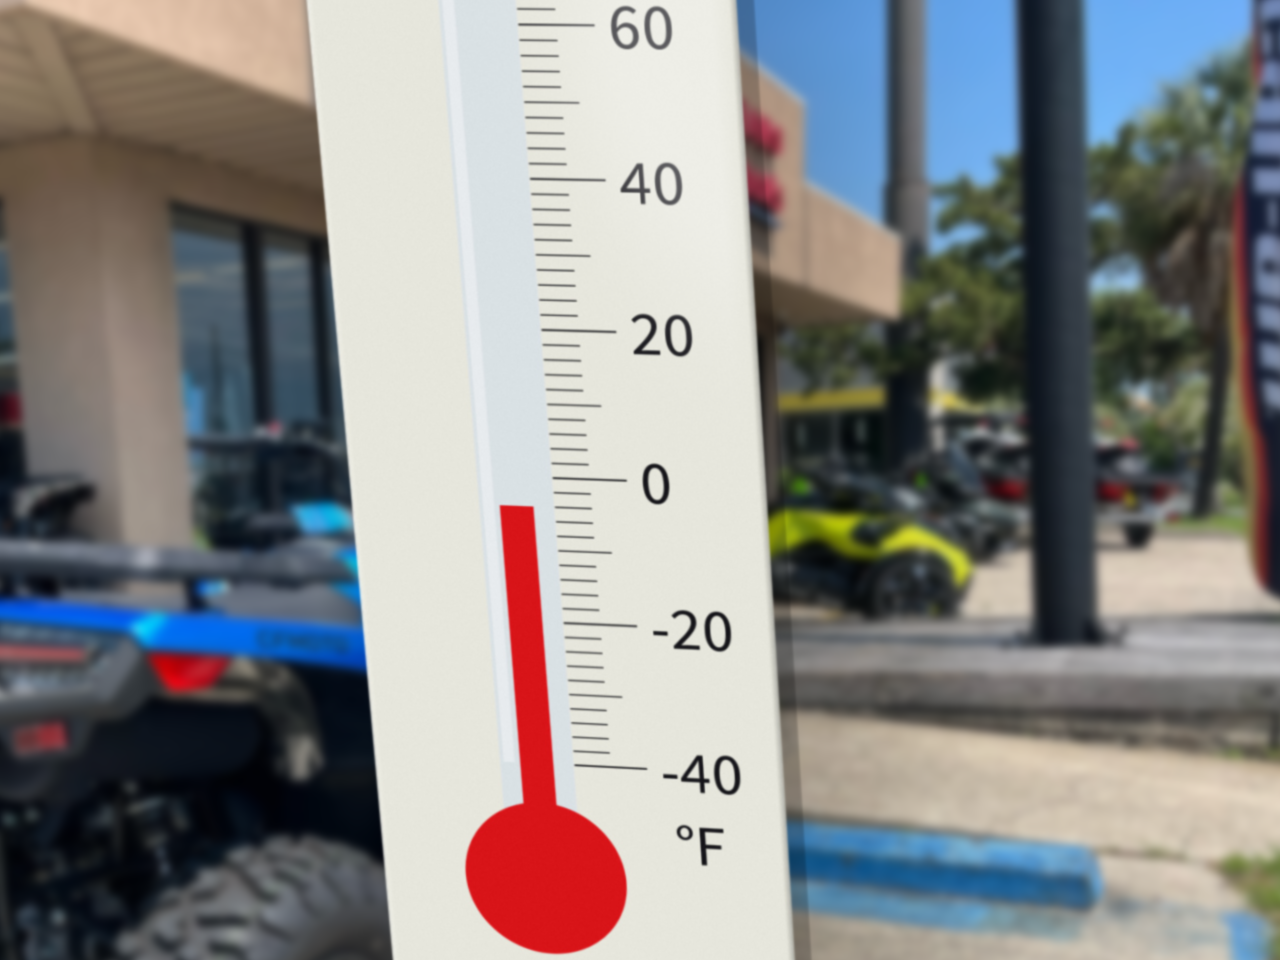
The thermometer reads -4 °F
